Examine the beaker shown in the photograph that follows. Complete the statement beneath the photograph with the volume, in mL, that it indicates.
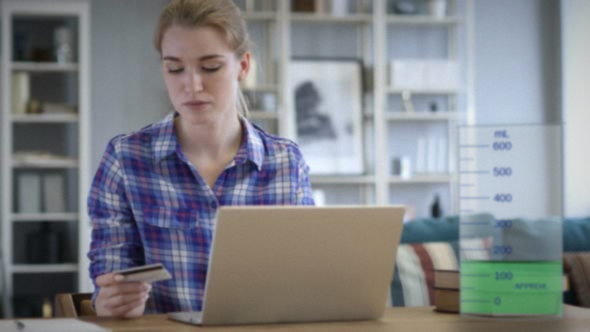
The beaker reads 150 mL
